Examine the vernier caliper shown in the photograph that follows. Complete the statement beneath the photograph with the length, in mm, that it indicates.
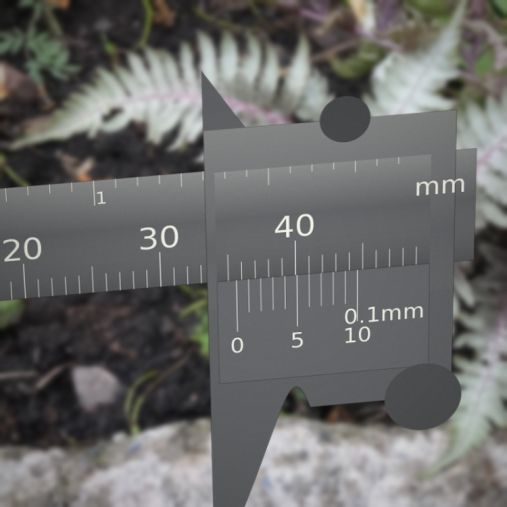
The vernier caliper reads 35.6 mm
